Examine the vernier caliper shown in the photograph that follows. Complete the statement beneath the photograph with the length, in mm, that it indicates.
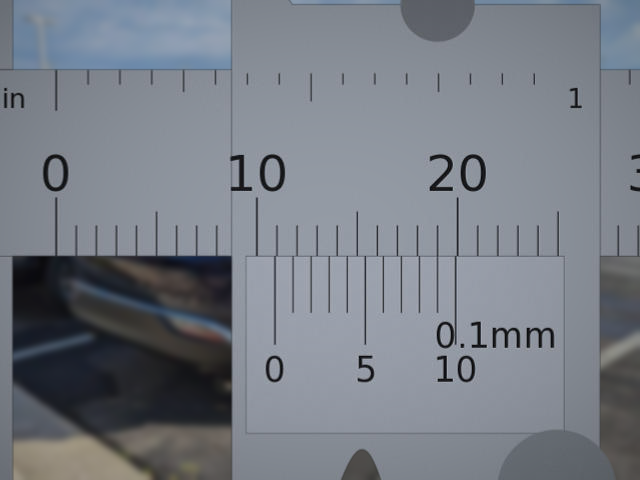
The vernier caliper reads 10.9 mm
